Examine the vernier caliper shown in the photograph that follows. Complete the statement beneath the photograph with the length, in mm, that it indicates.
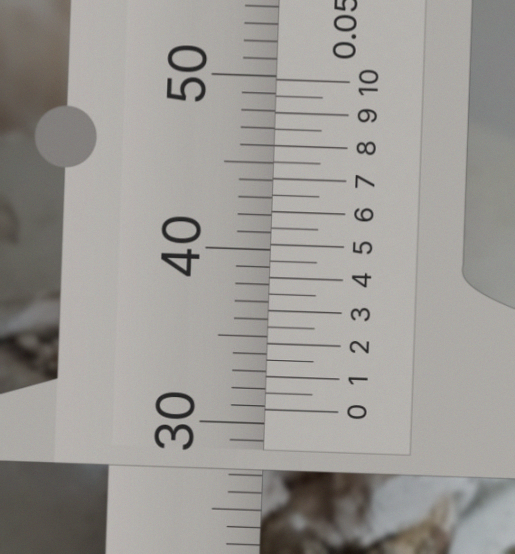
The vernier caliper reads 30.8 mm
